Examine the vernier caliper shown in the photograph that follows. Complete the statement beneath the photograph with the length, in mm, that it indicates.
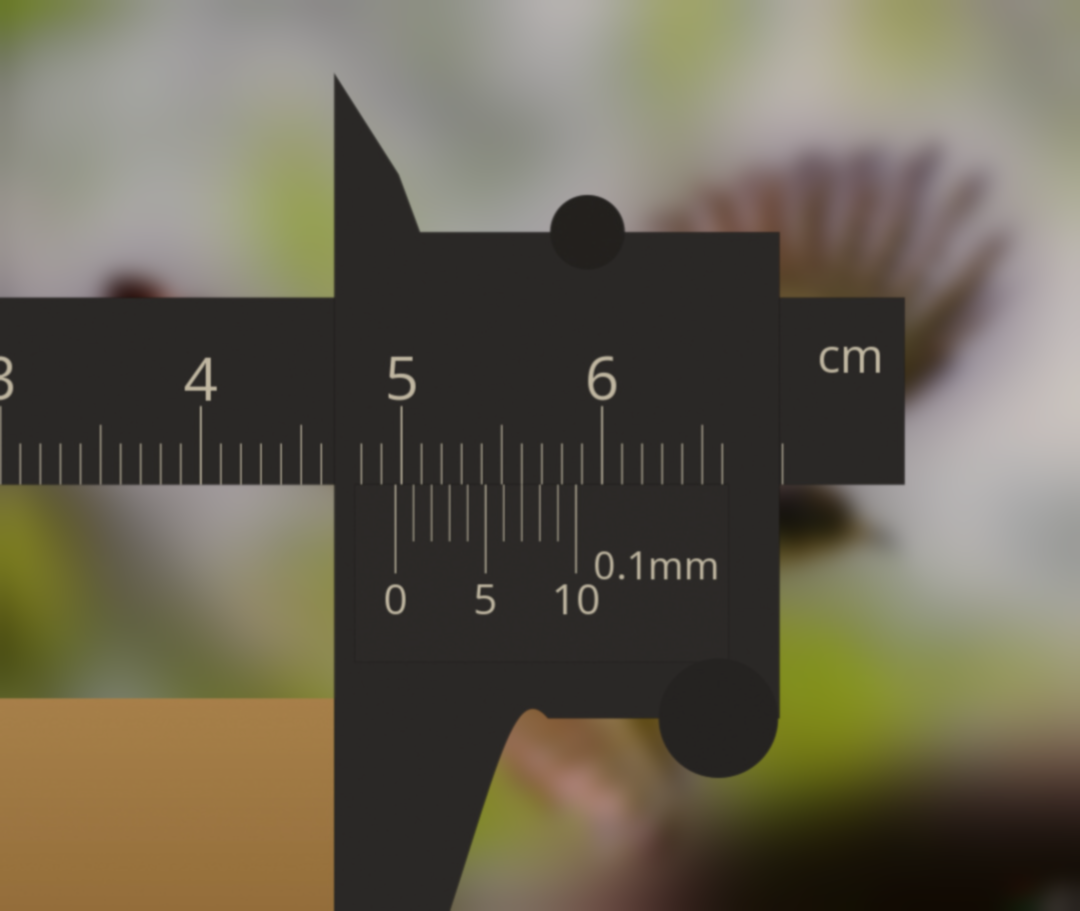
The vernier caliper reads 49.7 mm
